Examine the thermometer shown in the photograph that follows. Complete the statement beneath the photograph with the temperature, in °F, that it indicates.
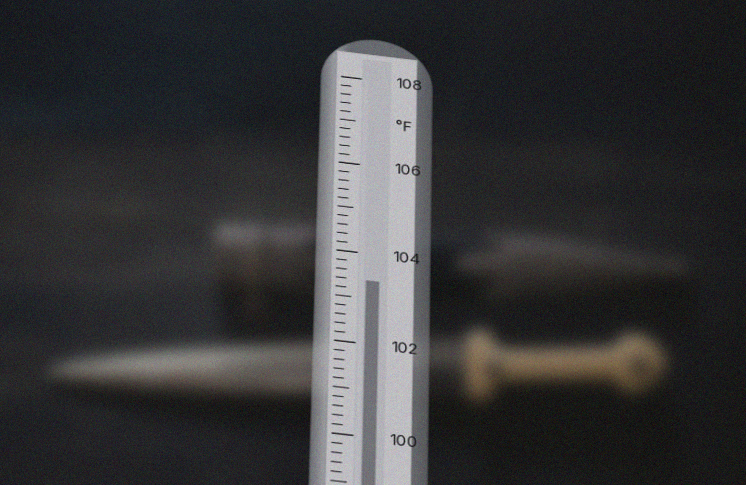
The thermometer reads 103.4 °F
